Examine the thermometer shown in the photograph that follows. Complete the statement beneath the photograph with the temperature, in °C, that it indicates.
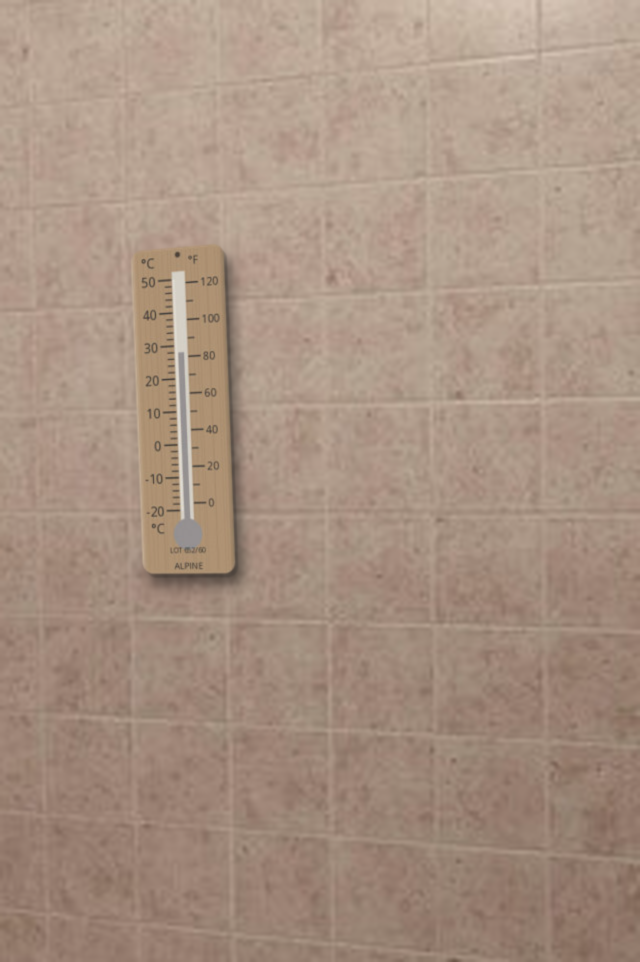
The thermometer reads 28 °C
